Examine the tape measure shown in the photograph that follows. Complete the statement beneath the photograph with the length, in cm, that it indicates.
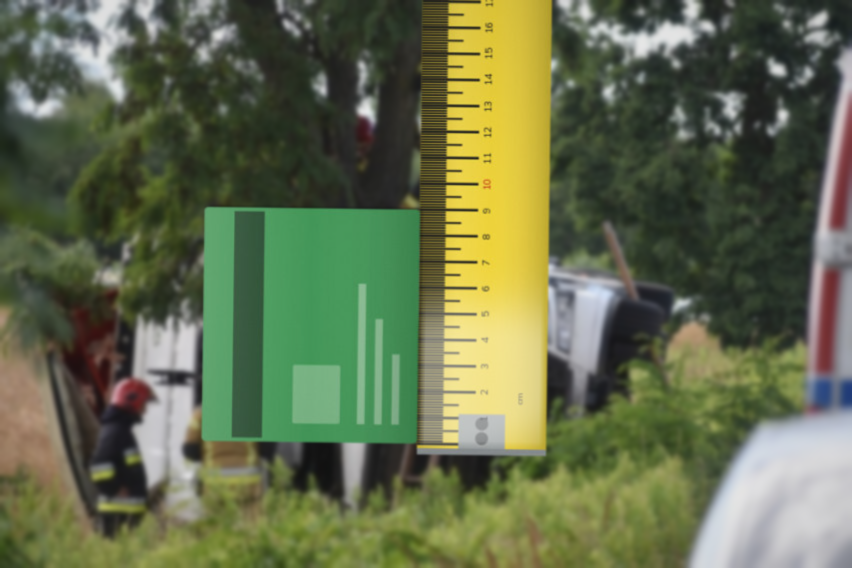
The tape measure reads 9 cm
